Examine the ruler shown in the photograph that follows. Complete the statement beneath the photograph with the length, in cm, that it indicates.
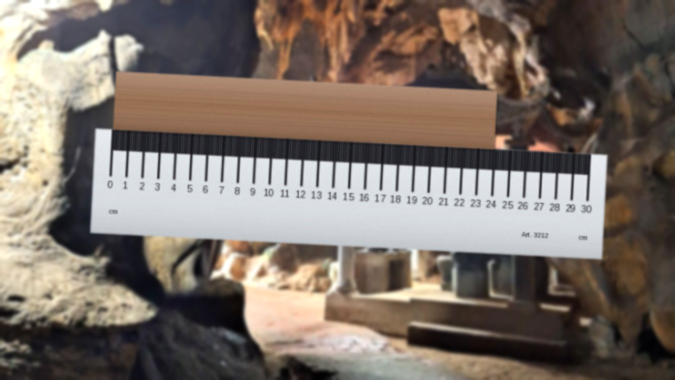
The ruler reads 24 cm
